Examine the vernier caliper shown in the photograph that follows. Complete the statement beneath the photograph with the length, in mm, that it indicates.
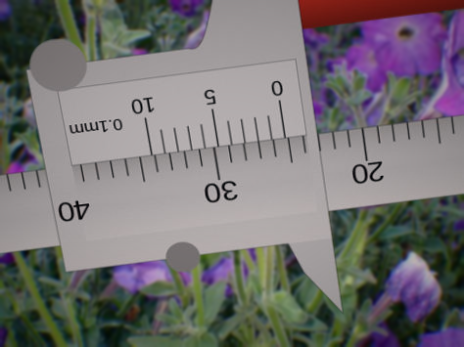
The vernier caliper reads 25.2 mm
